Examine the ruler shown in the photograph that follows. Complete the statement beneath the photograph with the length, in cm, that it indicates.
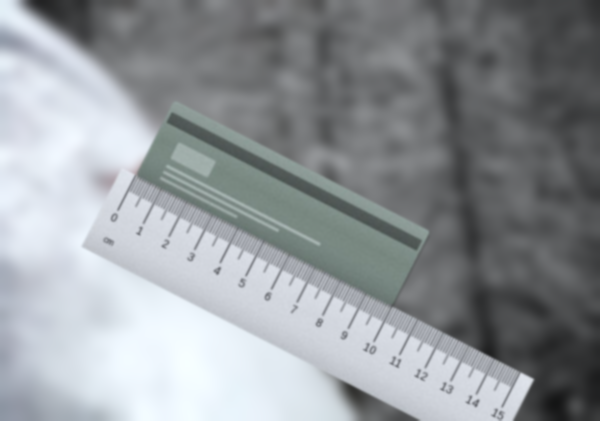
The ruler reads 10 cm
